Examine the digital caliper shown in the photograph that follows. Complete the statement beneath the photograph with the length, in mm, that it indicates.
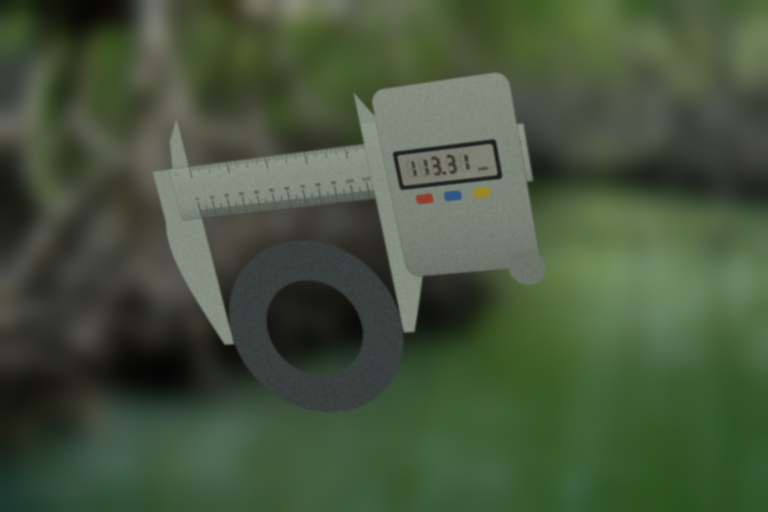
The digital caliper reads 113.31 mm
